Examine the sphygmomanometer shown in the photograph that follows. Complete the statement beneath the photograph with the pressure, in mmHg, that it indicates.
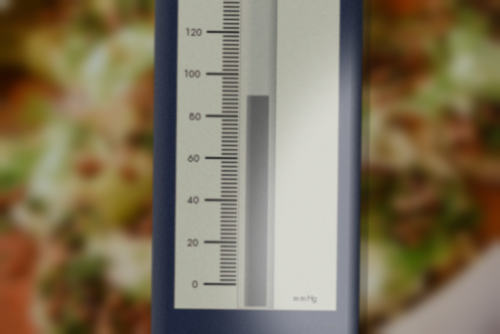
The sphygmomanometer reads 90 mmHg
